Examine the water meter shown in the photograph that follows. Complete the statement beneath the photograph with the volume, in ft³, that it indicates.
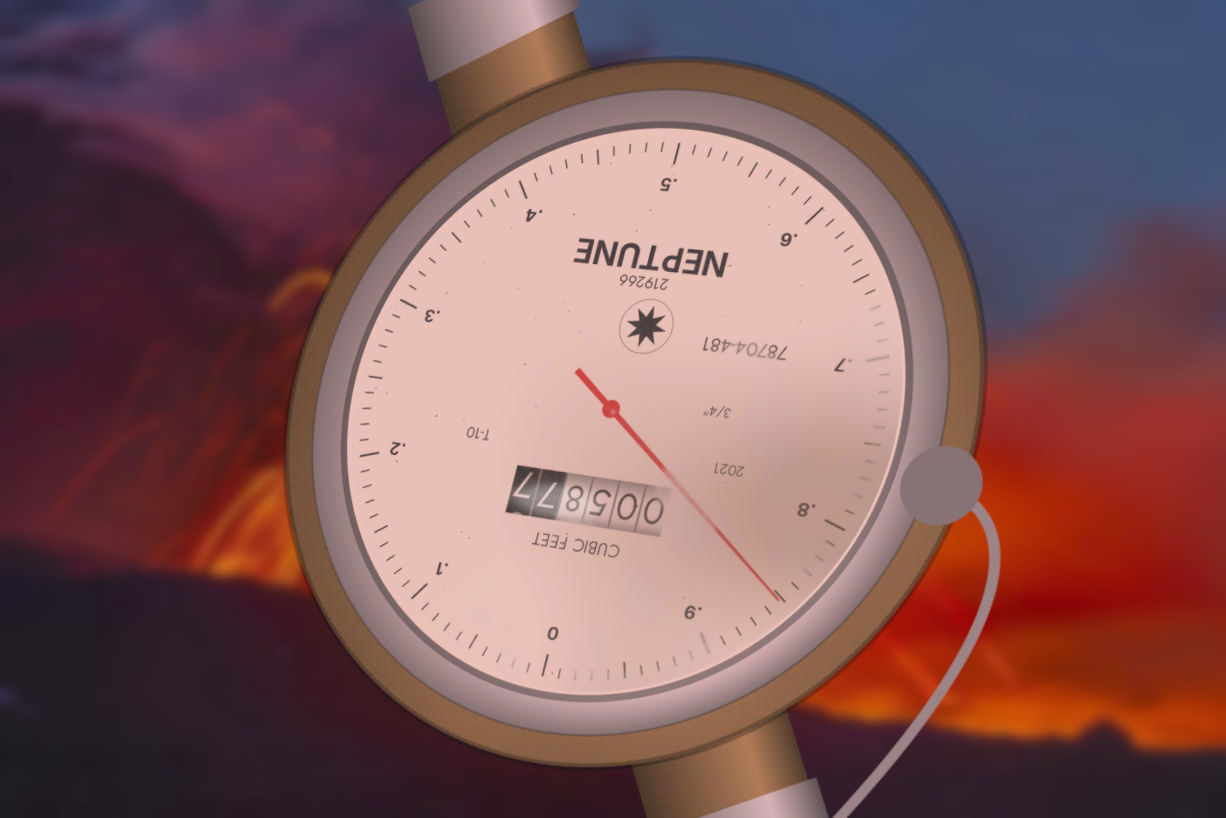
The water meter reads 5876.85 ft³
